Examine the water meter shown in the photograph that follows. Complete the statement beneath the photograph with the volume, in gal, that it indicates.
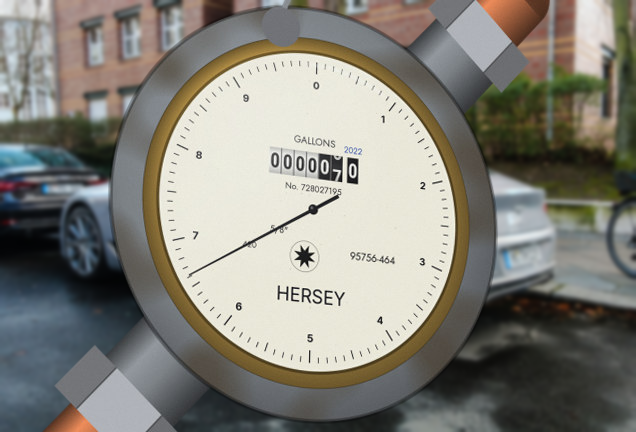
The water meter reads 66.6 gal
